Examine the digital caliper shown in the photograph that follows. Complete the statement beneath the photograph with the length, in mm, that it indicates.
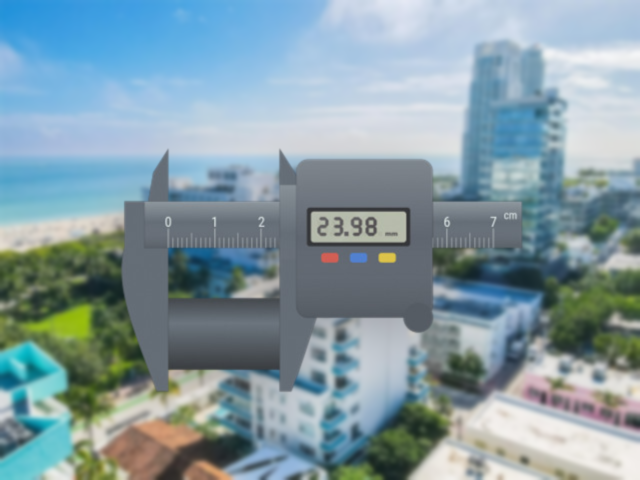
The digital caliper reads 23.98 mm
